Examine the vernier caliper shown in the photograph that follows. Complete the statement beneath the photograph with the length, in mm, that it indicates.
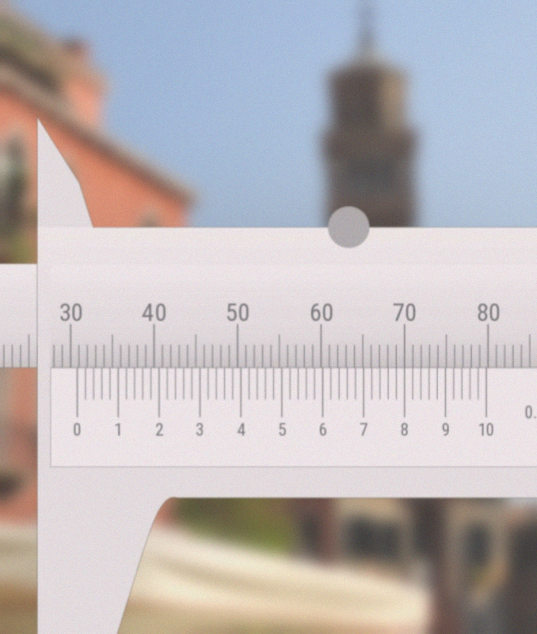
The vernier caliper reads 30.8 mm
